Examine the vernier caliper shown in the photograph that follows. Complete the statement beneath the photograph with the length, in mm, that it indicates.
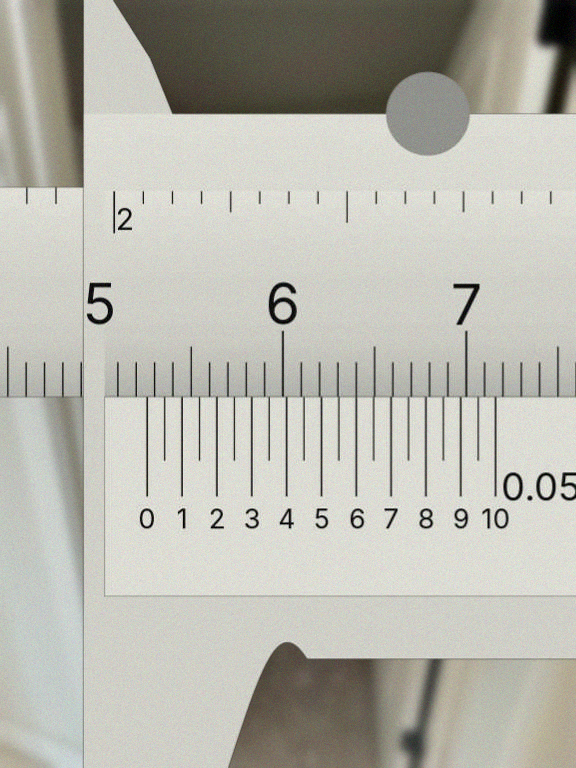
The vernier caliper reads 52.6 mm
